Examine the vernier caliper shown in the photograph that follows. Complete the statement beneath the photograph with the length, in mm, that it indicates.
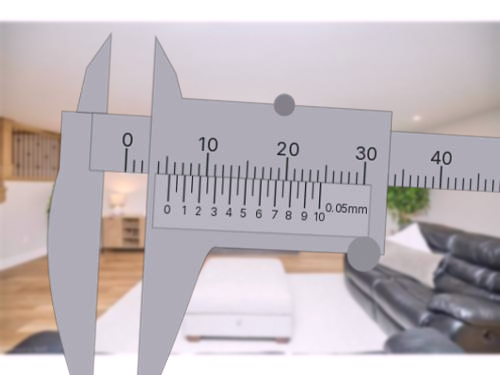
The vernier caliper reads 5.4 mm
